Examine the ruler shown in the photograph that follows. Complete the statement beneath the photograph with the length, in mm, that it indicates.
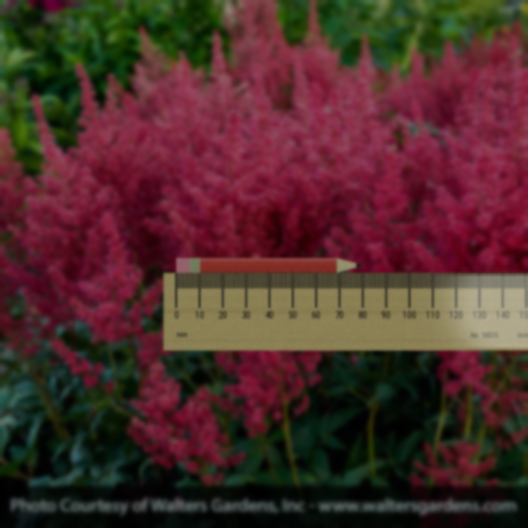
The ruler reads 80 mm
